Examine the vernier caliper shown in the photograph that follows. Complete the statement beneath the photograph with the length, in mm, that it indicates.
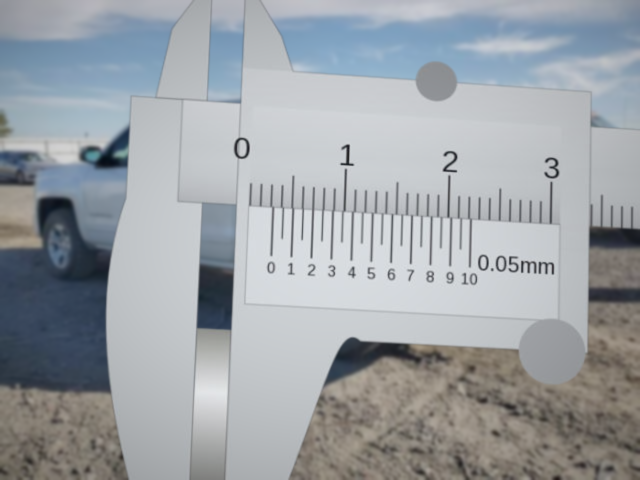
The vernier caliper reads 3.2 mm
